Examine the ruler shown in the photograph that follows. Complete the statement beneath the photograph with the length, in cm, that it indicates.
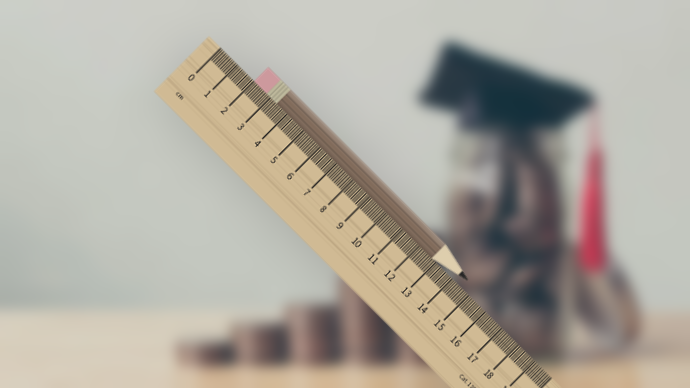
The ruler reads 12.5 cm
